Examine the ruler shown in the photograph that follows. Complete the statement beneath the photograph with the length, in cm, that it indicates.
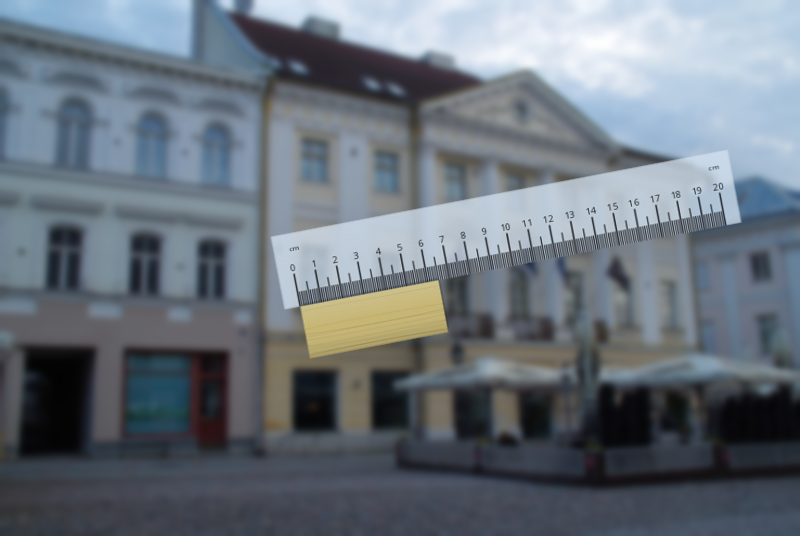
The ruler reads 6.5 cm
